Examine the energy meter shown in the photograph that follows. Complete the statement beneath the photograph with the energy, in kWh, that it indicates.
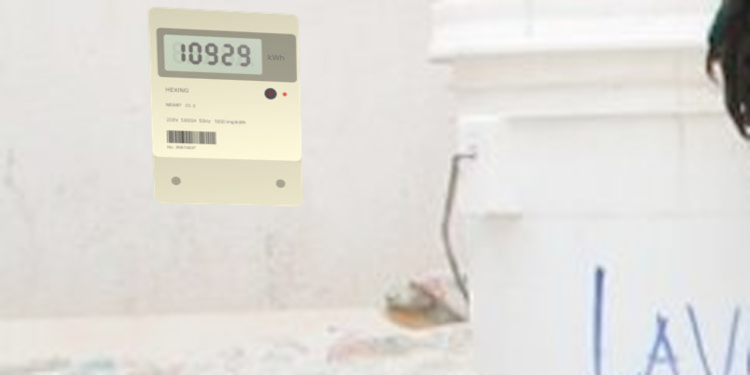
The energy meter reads 10929 kWh
